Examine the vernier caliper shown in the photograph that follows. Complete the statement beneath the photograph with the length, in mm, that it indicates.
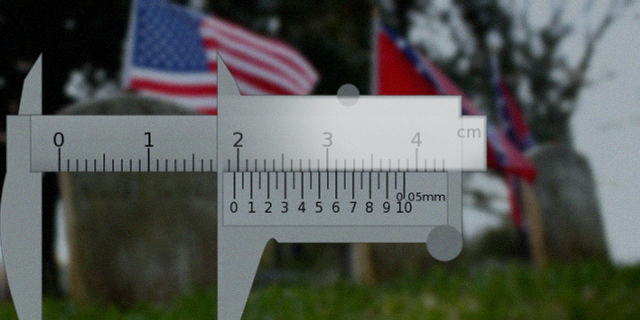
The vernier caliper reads 19.6 mm
